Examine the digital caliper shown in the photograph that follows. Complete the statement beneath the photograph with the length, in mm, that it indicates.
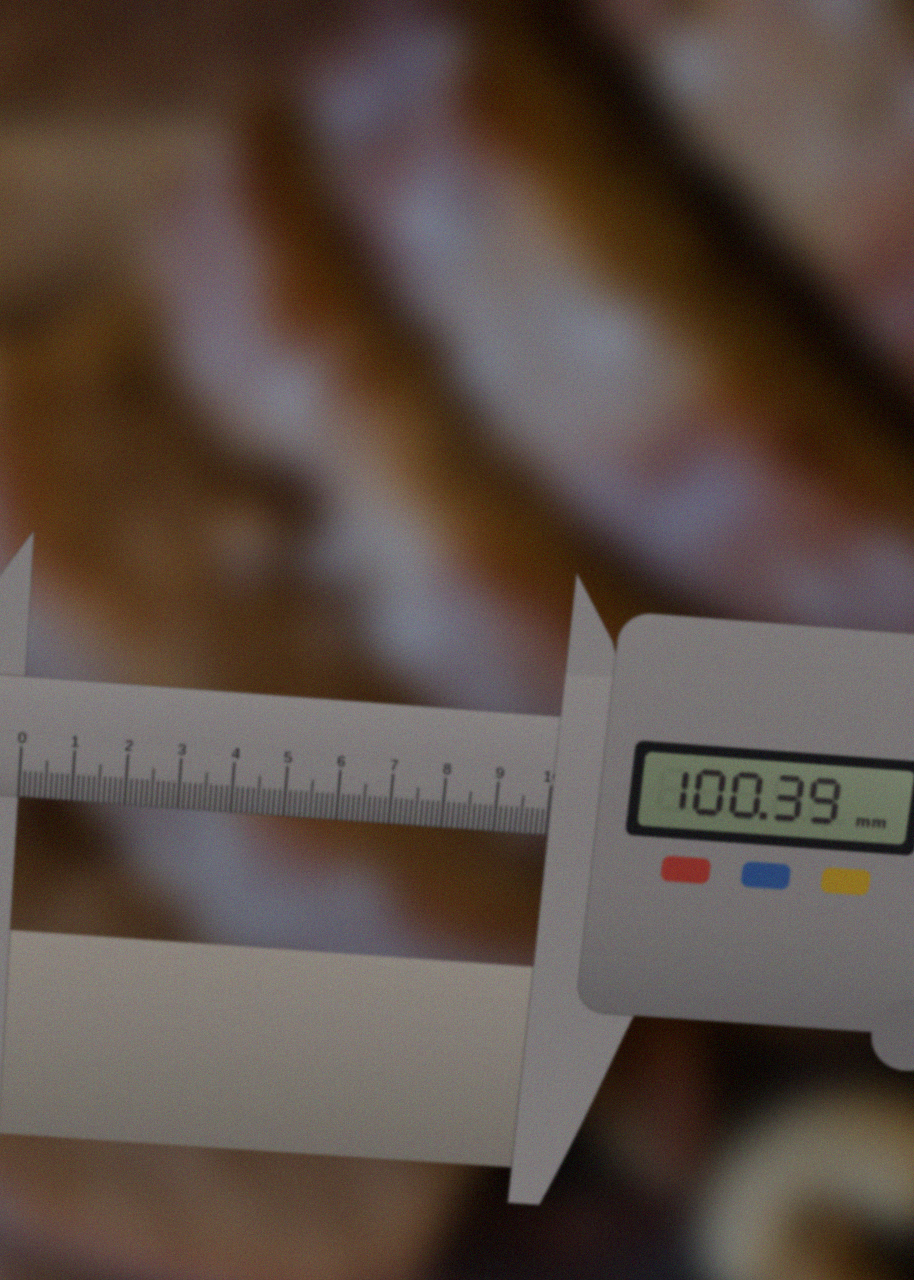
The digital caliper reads 100.39 mm
